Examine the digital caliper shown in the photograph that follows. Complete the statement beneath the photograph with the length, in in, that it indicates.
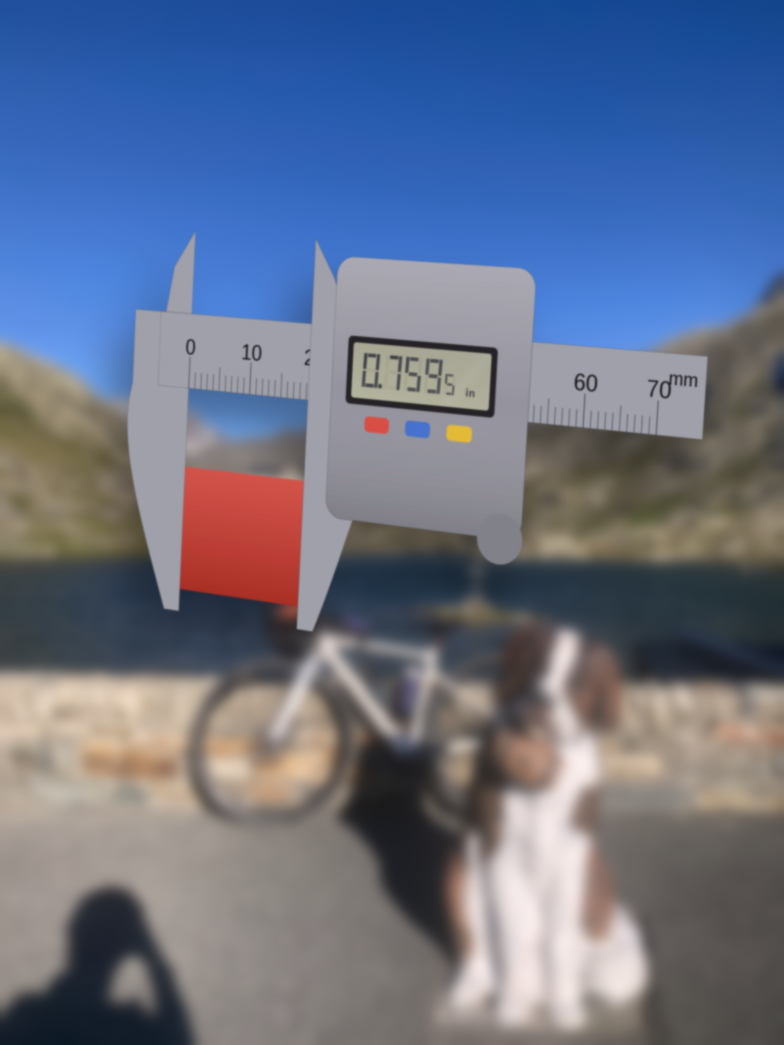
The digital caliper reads 0.7595 in
